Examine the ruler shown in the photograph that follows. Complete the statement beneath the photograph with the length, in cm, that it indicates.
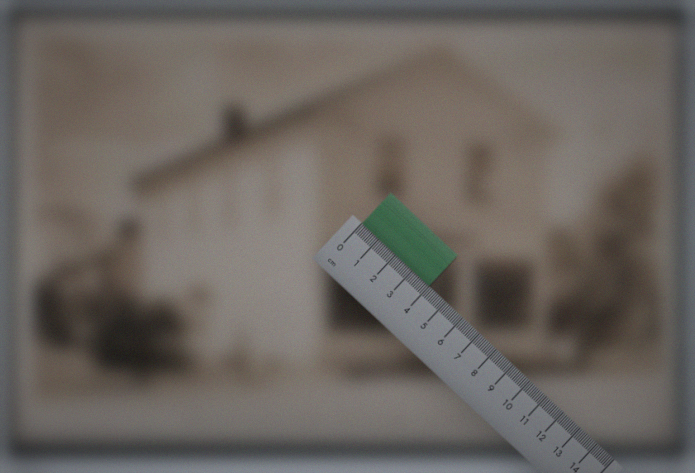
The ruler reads 4 cm
